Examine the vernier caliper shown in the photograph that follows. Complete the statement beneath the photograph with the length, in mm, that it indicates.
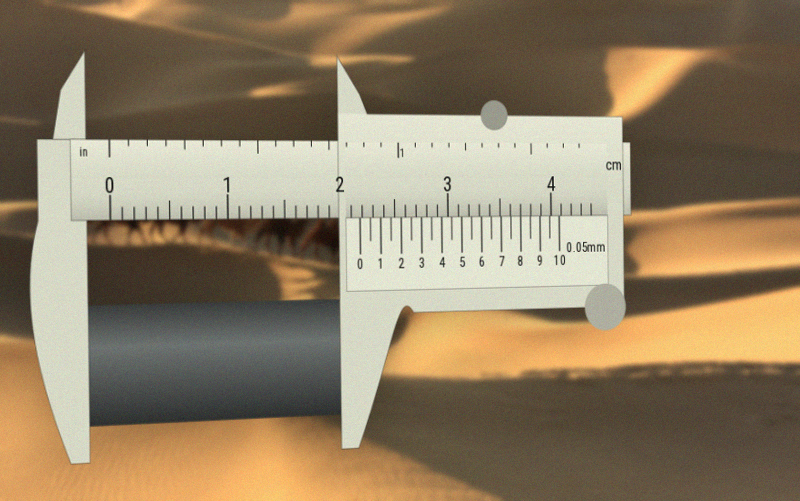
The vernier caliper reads 21.8 mm
